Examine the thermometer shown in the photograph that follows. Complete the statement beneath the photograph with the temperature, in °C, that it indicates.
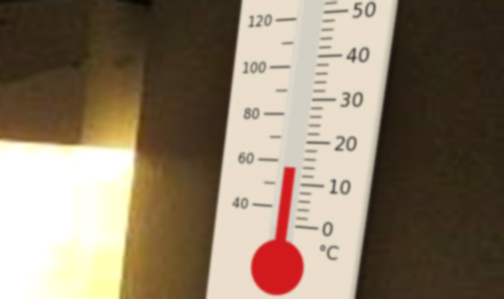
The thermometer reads 14 °C
